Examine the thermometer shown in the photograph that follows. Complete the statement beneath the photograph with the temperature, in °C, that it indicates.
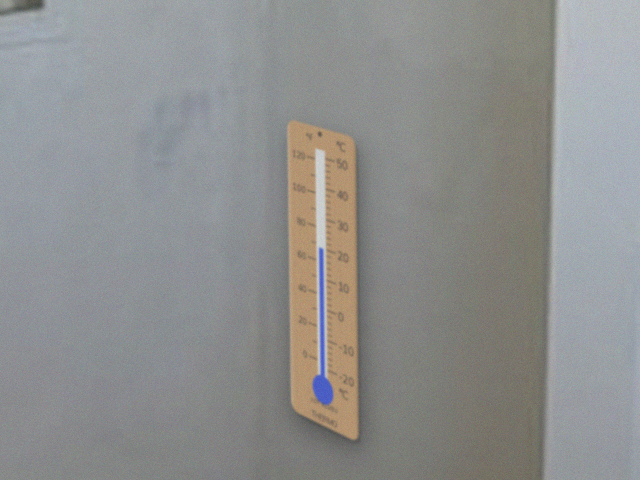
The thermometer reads 20 °C
